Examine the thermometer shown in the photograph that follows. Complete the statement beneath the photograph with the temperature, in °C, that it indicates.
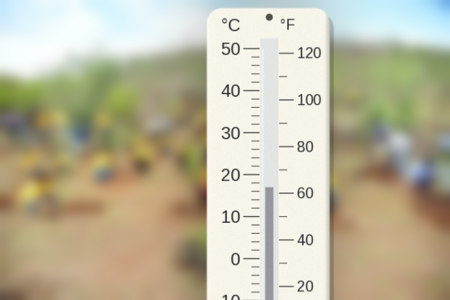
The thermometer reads 17 °C
